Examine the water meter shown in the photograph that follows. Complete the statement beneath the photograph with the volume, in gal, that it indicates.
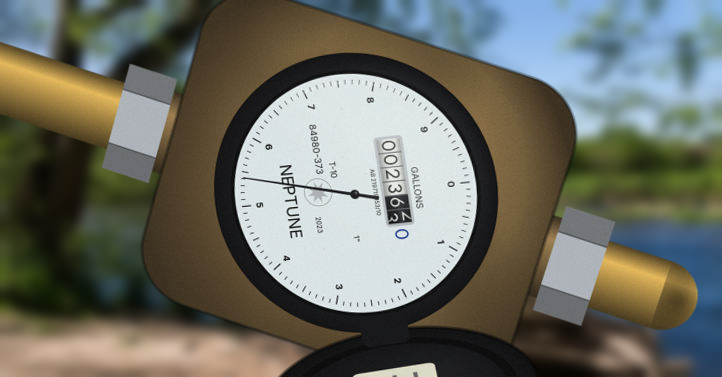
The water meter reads 23625.4 gal
